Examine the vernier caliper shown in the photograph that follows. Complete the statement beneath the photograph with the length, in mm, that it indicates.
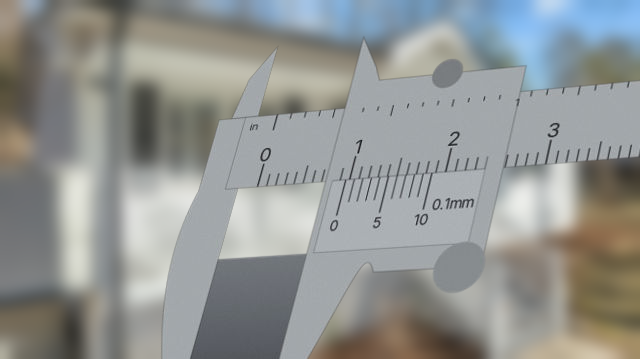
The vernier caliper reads 9.6 mm
